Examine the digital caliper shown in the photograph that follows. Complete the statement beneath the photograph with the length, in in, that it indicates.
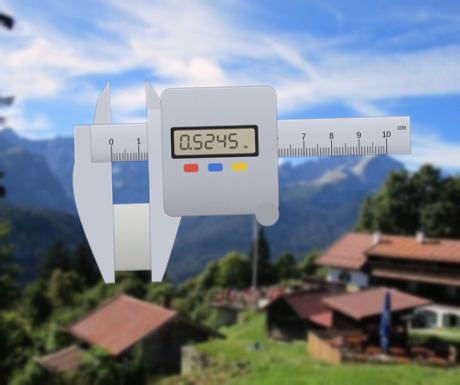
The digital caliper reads 0.5245 in
